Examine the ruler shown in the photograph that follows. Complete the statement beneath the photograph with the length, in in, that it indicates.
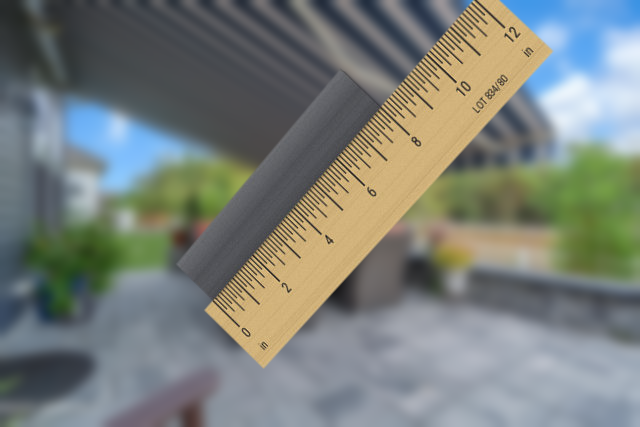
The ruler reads 8 in
